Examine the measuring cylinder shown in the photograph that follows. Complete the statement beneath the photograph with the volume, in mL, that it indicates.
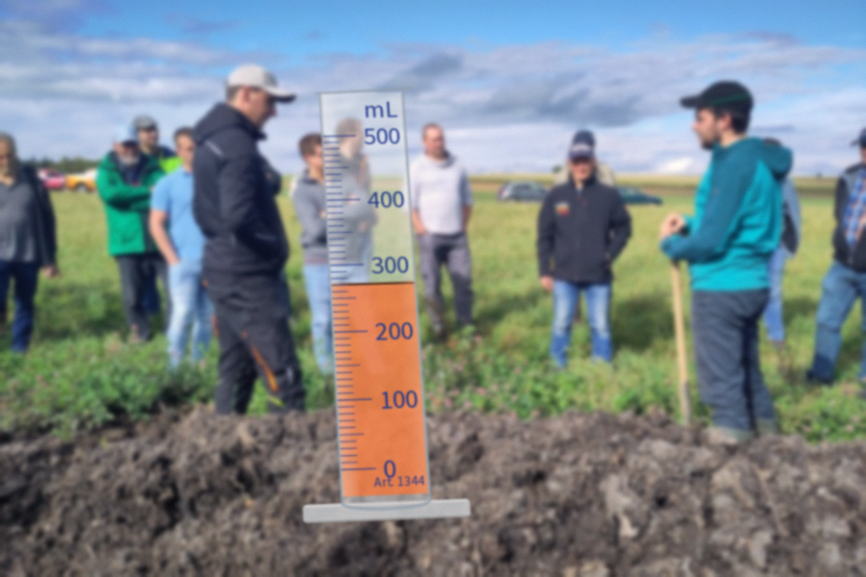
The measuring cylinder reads 270 mL
